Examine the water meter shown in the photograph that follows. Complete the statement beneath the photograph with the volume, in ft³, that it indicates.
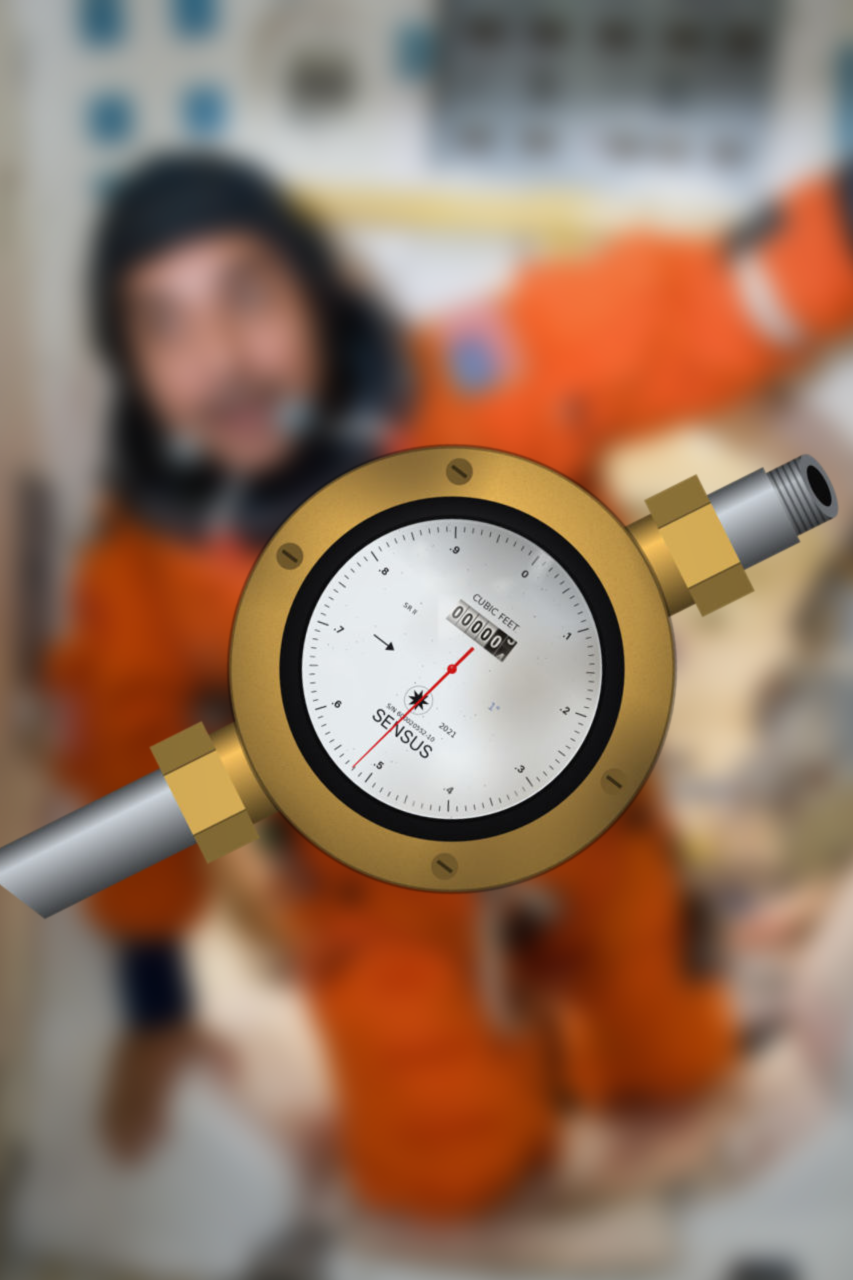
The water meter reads 3.52 ft³
